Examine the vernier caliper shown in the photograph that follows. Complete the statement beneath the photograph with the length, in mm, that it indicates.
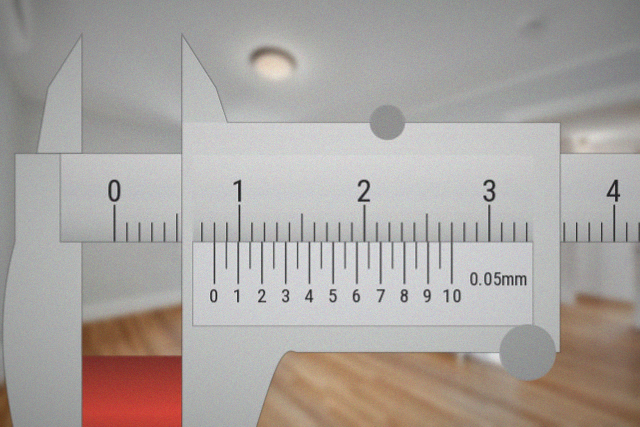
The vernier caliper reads 8.0 mm
